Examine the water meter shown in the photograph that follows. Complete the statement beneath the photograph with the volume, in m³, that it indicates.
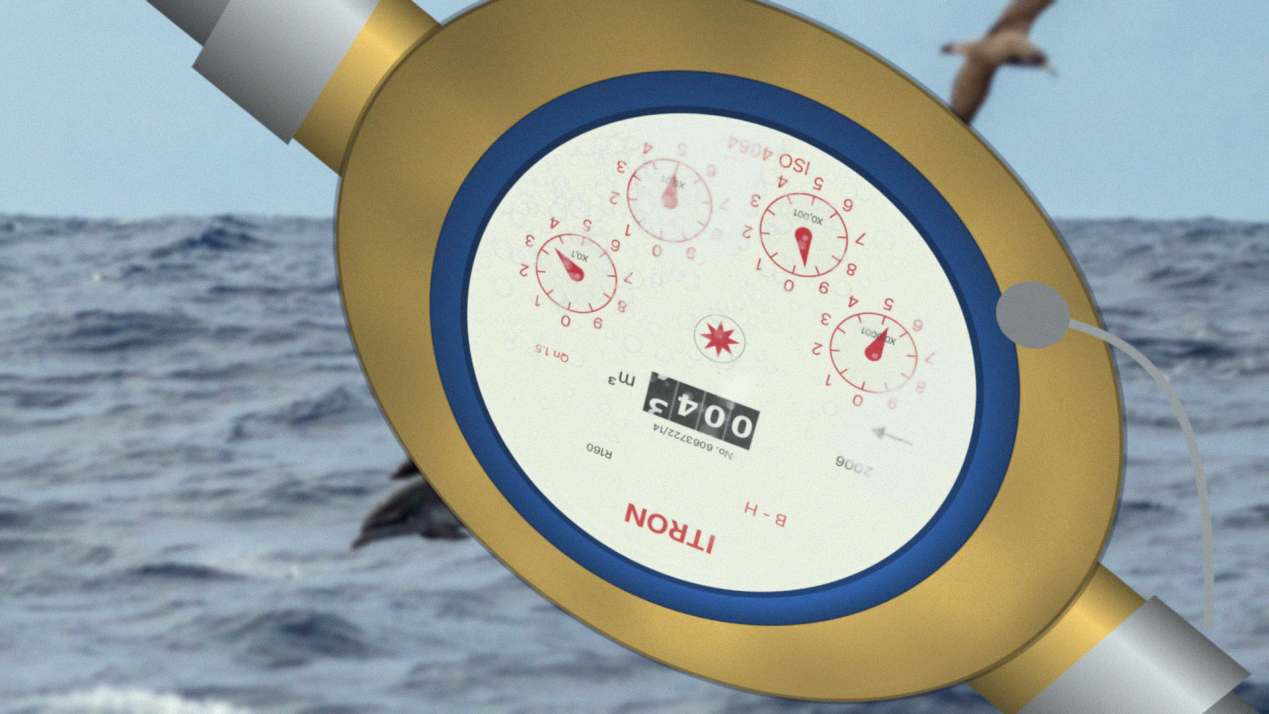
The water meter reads 43.3495 m³
